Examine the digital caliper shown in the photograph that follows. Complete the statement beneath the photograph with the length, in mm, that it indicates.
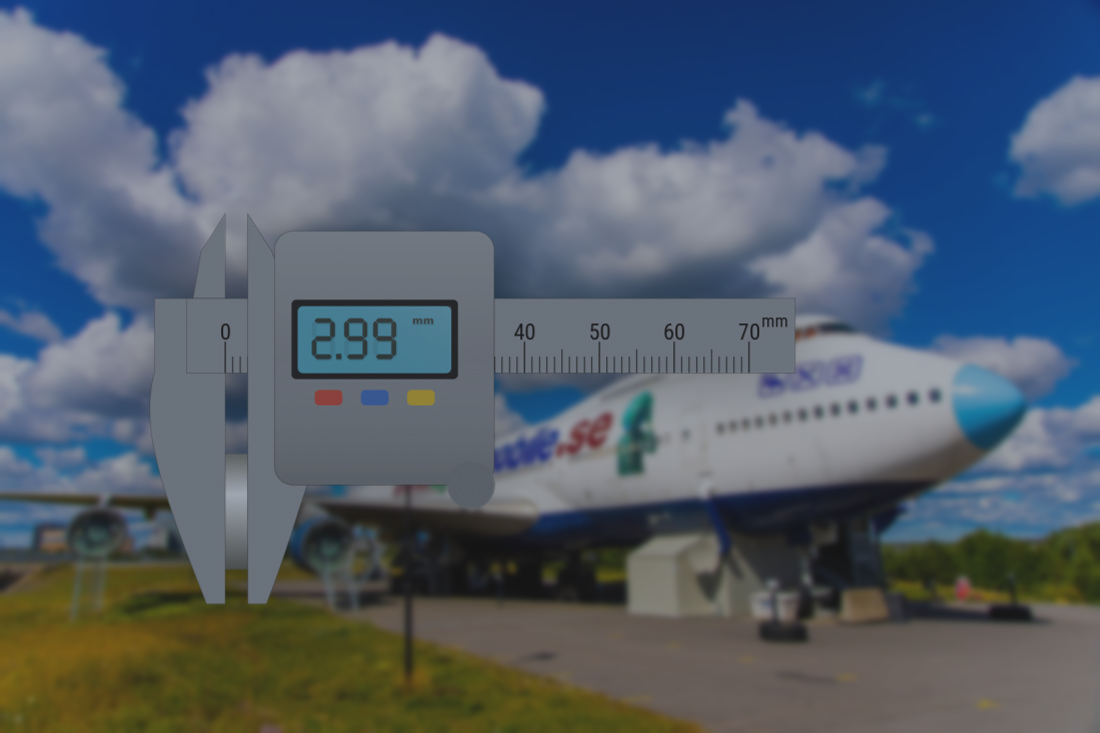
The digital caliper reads 2.99 mm
